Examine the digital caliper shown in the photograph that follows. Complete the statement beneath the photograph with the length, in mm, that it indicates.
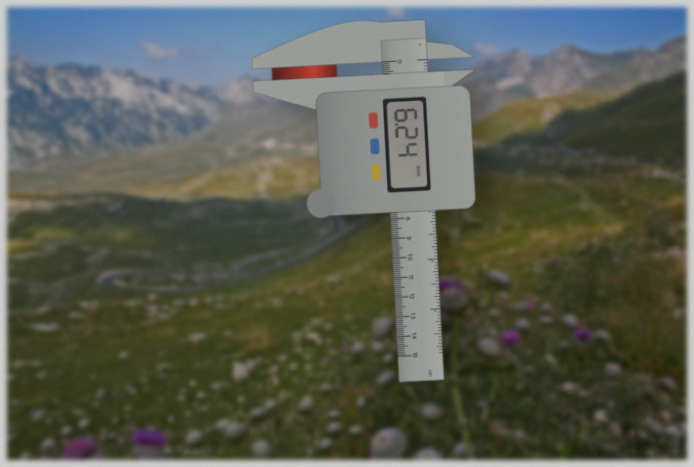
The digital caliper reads 6.24 mm
